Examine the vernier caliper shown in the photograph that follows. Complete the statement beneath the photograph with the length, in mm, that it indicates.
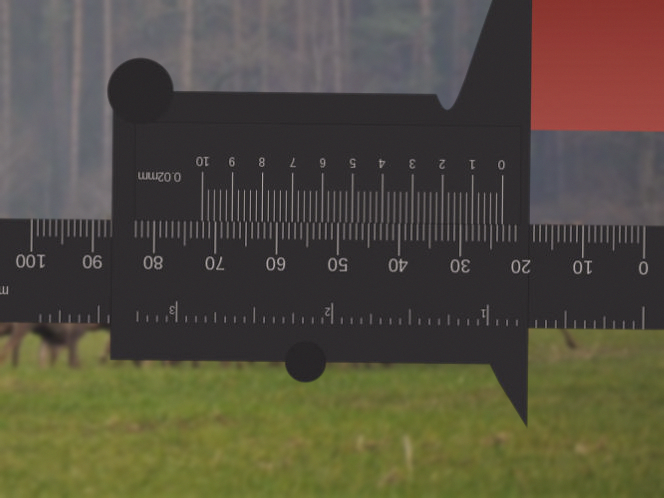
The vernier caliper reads 23.2 mm
